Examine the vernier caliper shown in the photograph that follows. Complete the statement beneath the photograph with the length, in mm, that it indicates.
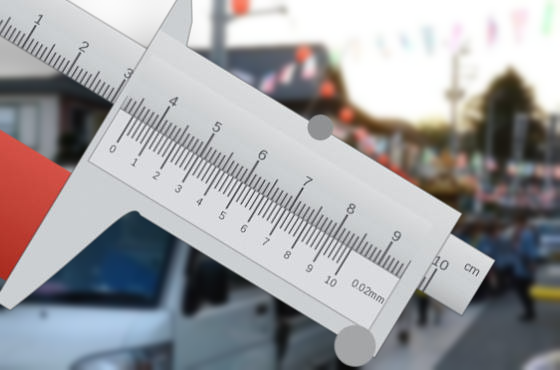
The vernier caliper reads 35.0 mm
